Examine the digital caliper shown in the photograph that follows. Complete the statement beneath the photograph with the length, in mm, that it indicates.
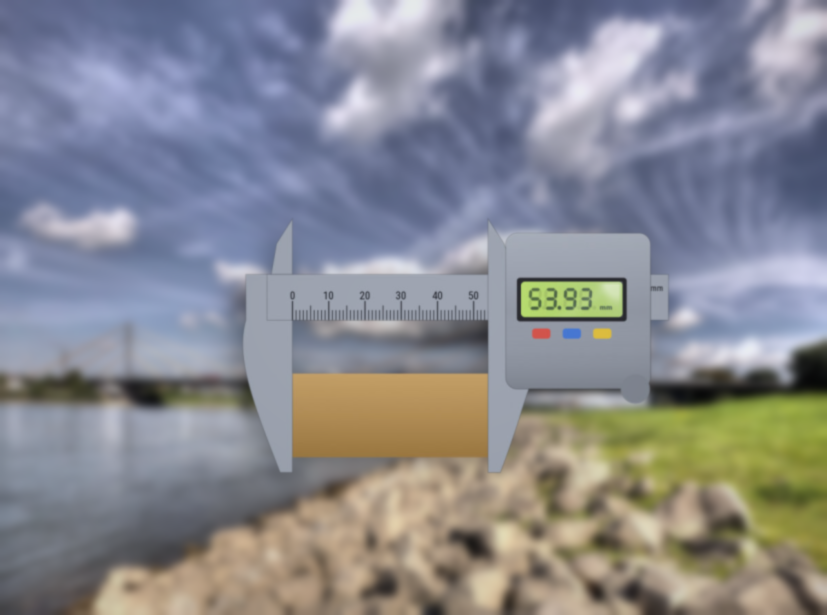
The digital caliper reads 53.93 mm
